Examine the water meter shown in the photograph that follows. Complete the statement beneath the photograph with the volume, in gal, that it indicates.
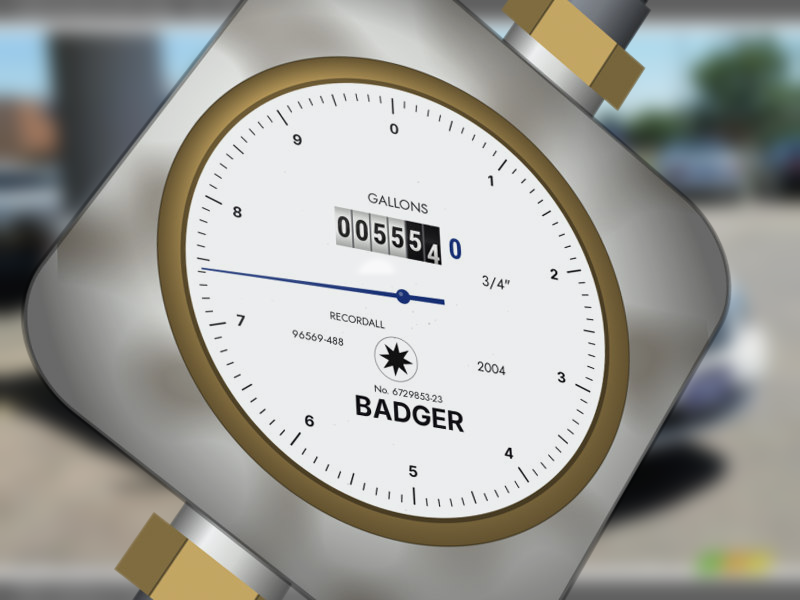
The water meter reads 55537.4 gal
